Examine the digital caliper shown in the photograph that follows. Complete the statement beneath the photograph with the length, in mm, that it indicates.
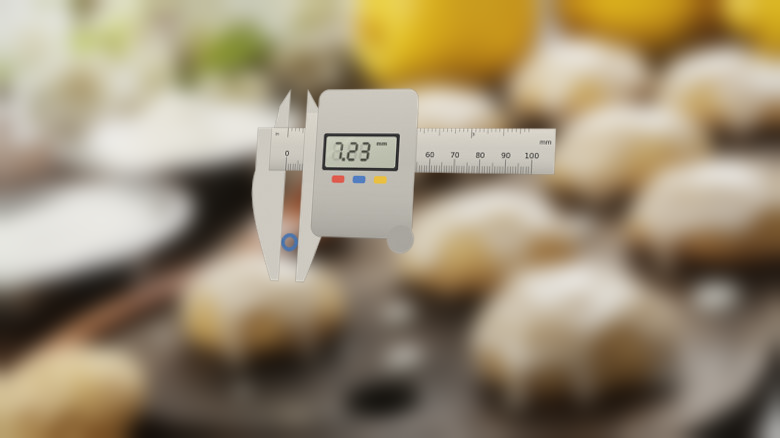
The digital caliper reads 7.23 mm
